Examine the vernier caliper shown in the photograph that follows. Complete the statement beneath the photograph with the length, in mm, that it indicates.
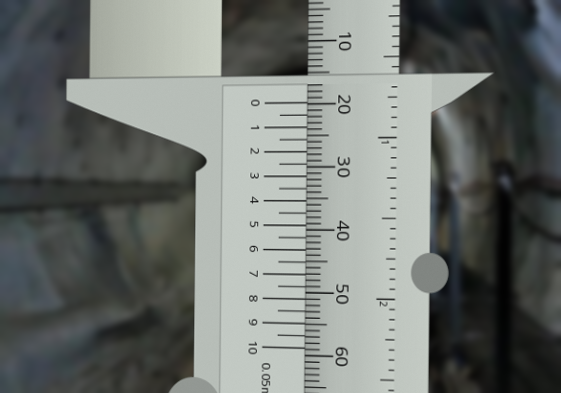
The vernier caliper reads 19.8 mm
